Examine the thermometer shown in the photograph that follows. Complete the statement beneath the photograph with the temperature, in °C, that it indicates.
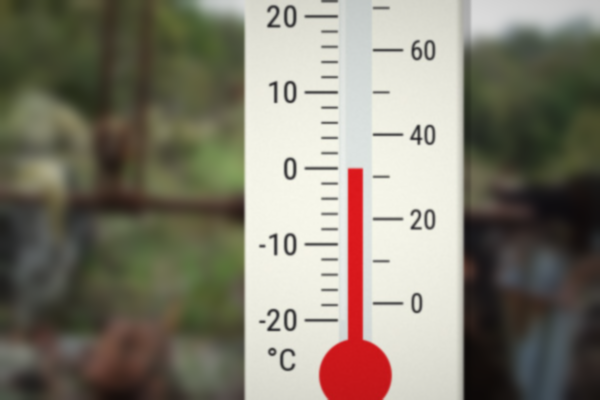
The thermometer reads 0 °C
